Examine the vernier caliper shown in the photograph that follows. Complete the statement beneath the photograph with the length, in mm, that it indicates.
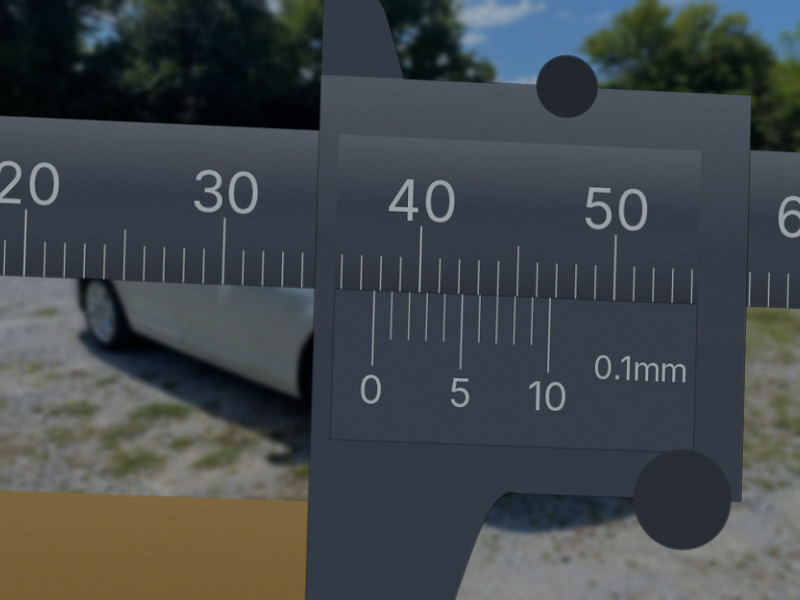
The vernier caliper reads 37.7 mm
